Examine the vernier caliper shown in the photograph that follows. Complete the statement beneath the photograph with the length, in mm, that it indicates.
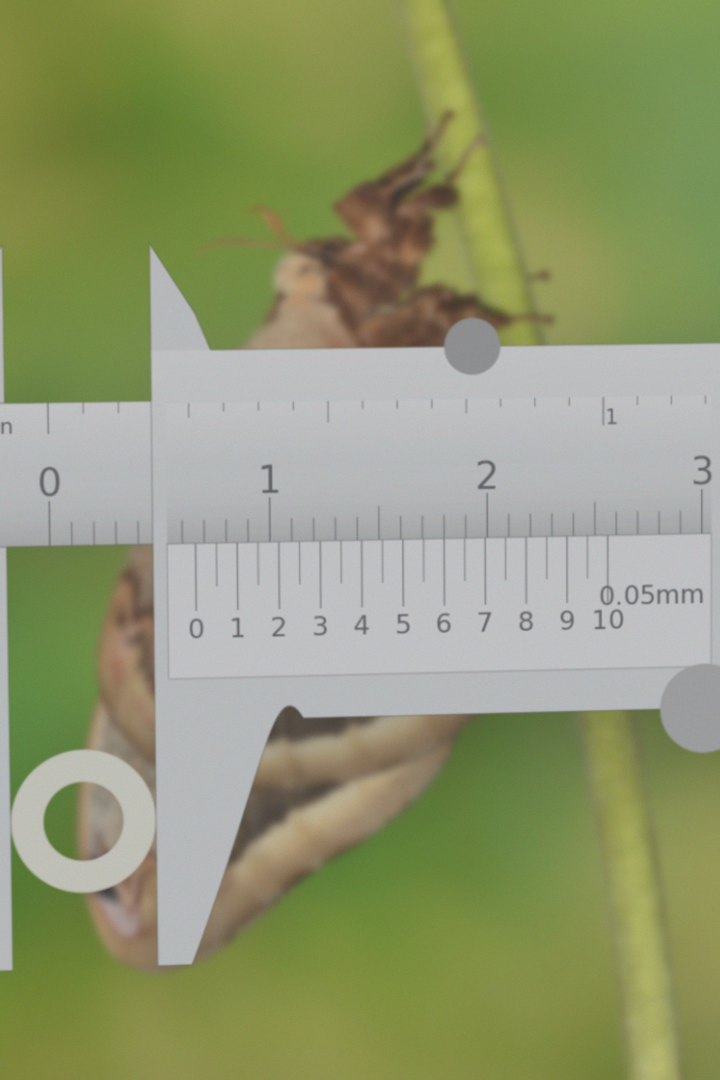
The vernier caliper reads 6.6 mm
